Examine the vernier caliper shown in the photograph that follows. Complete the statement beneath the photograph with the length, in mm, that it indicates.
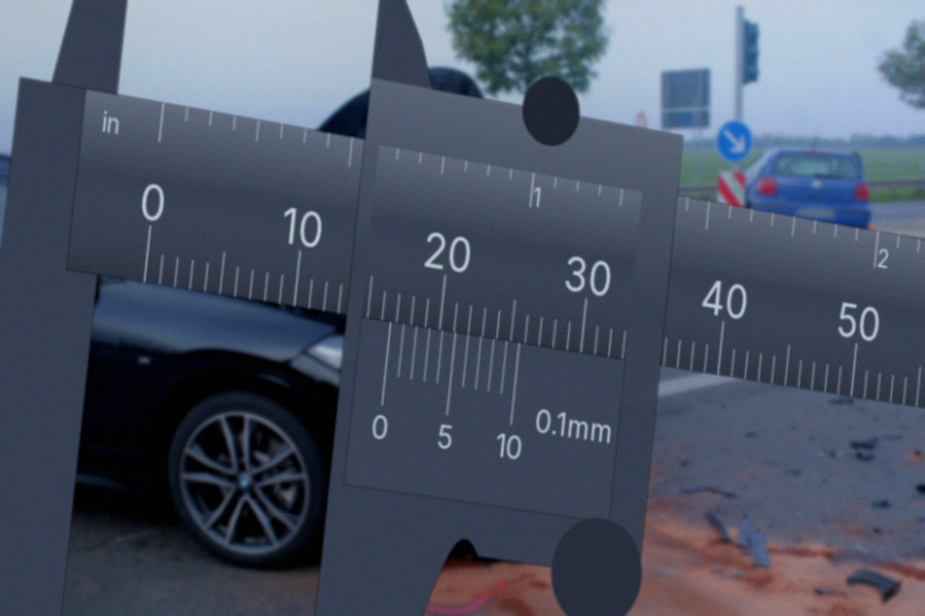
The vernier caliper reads 16.6 mm
